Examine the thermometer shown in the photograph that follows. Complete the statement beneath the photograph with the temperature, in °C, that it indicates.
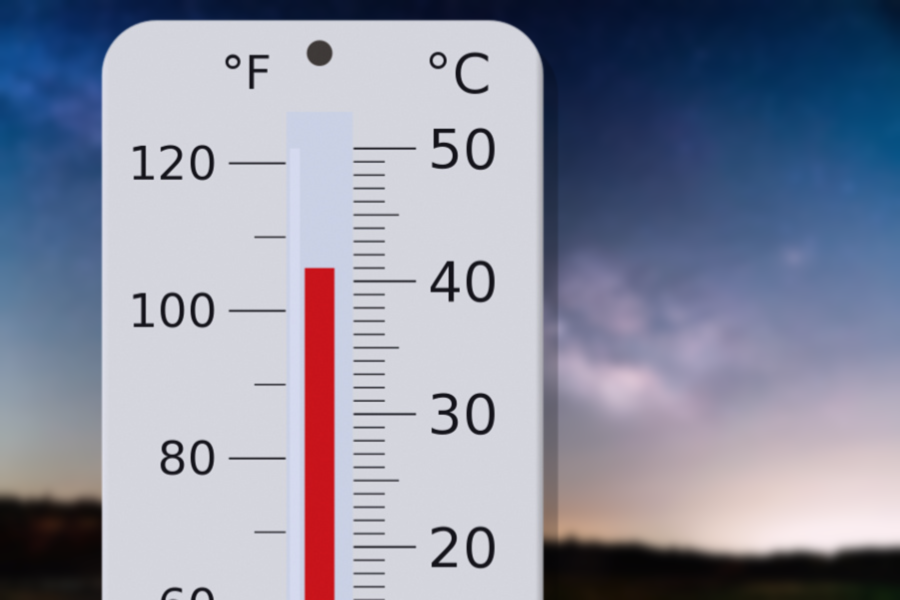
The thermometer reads 41 °C
